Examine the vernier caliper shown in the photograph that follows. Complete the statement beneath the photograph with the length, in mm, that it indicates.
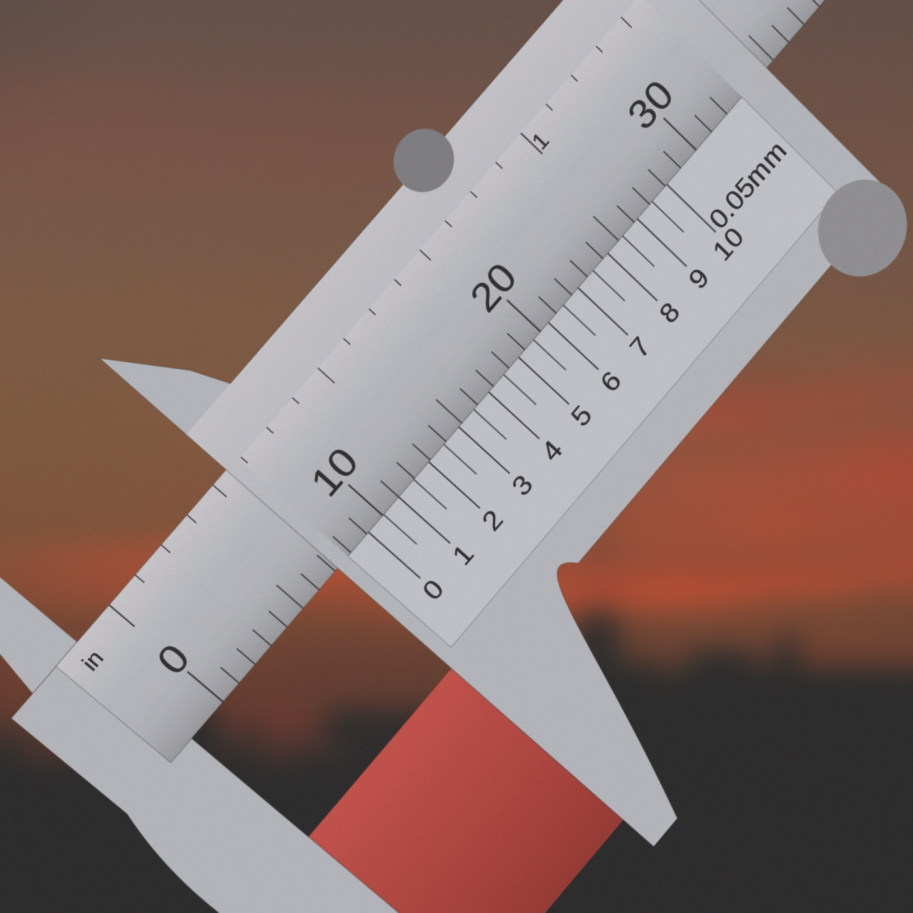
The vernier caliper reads 9.10 mm
